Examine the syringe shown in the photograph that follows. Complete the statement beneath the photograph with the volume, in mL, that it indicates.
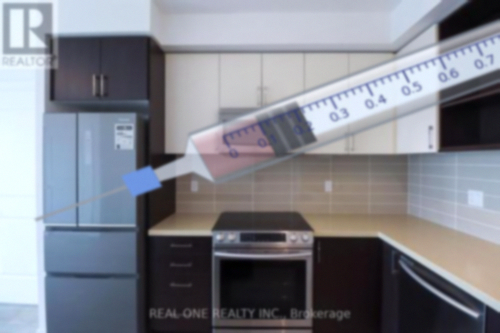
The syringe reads 0.1 mL
